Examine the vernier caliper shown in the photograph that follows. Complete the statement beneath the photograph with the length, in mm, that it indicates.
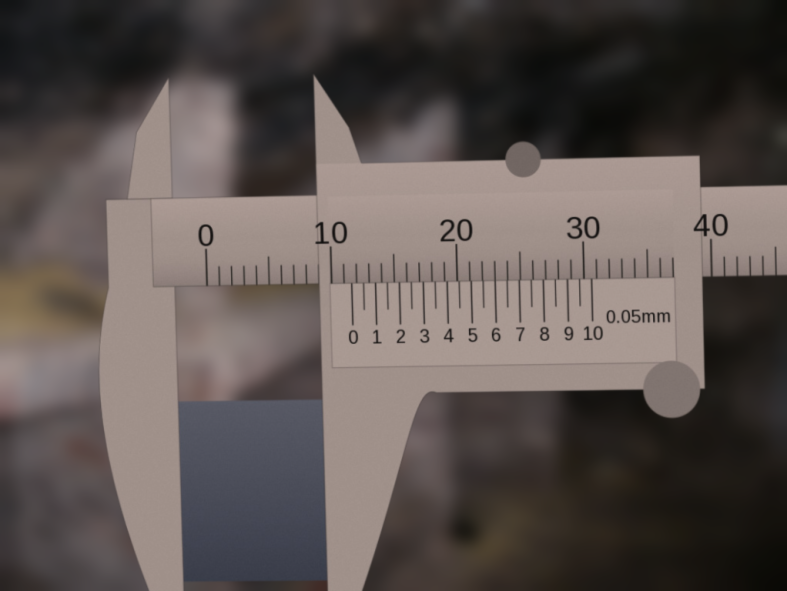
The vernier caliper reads 11.6 mm
